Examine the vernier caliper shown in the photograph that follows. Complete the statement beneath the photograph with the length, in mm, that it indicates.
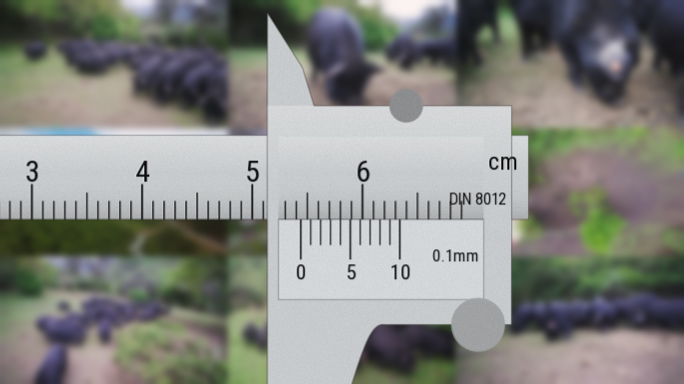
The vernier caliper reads 54.4 mm
